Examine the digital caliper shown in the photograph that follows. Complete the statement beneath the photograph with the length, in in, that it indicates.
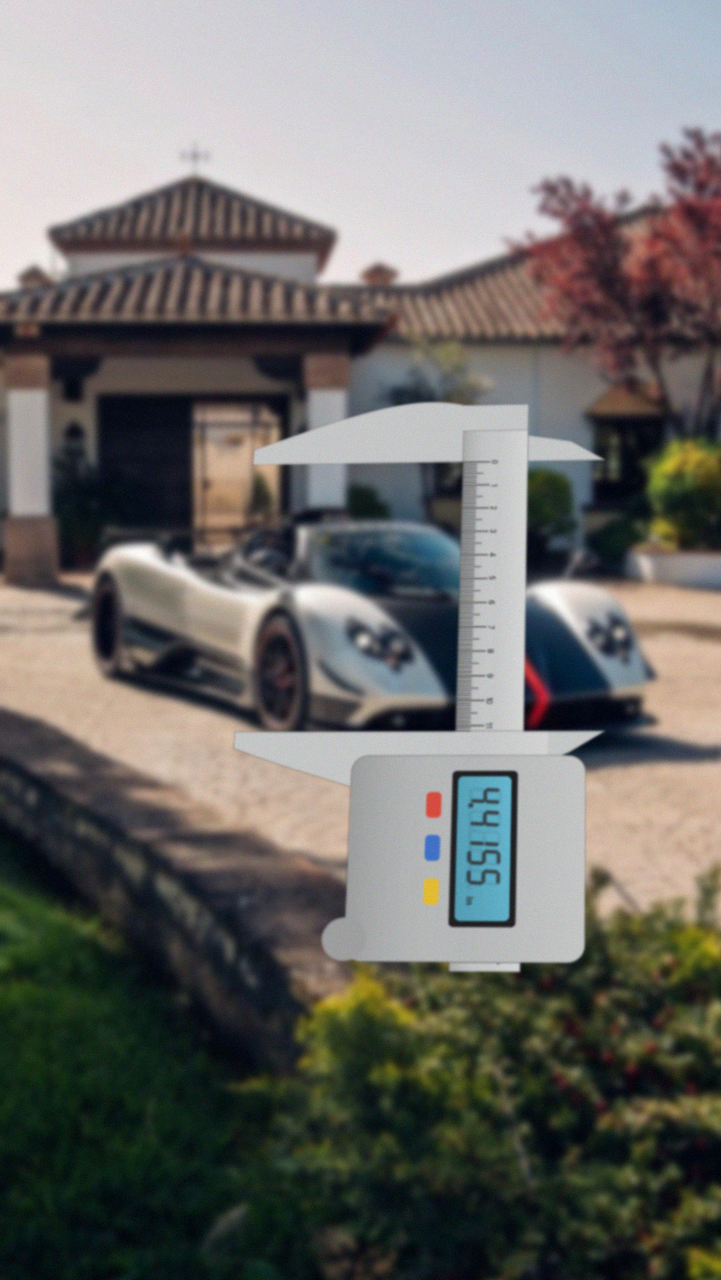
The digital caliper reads 4.4155 in
